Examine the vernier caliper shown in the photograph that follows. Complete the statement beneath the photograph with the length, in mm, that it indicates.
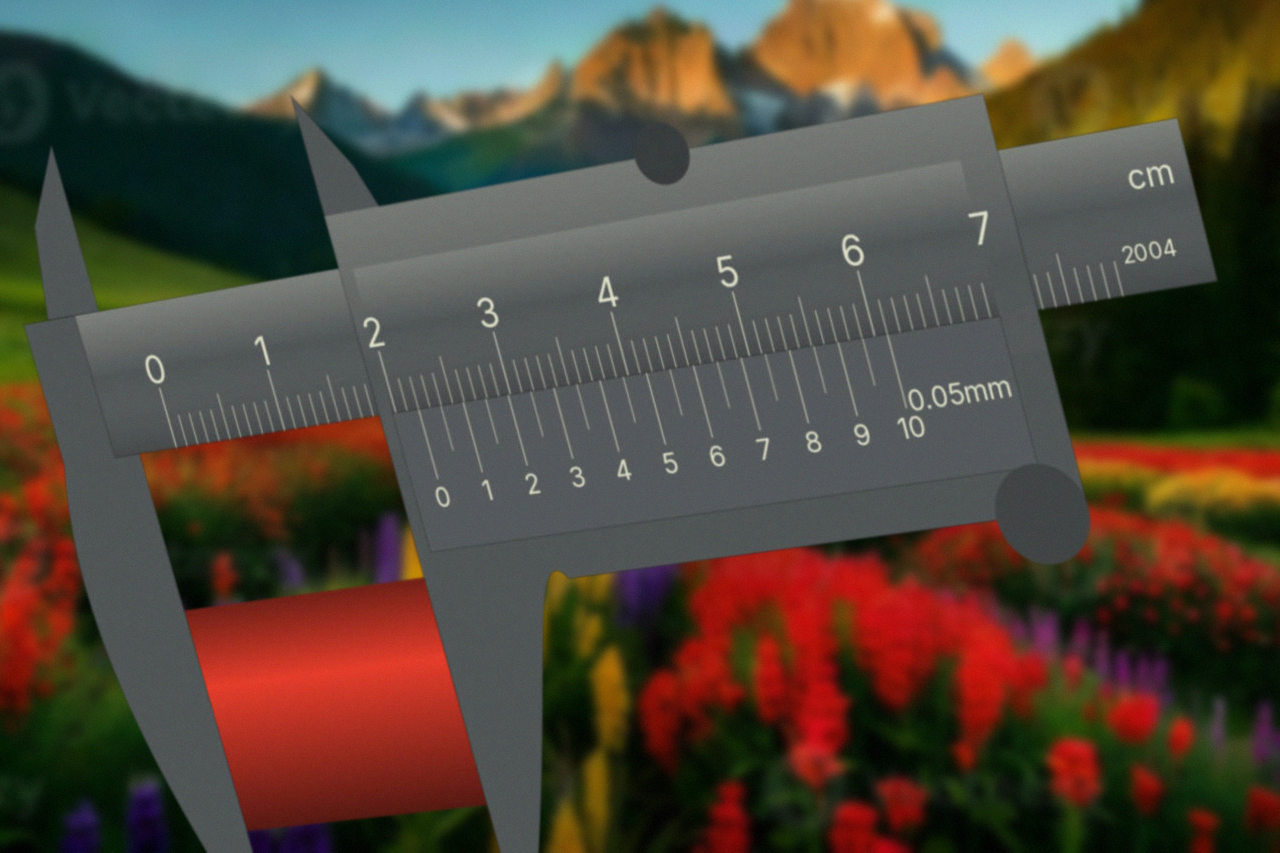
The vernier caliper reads 22.0 mm
